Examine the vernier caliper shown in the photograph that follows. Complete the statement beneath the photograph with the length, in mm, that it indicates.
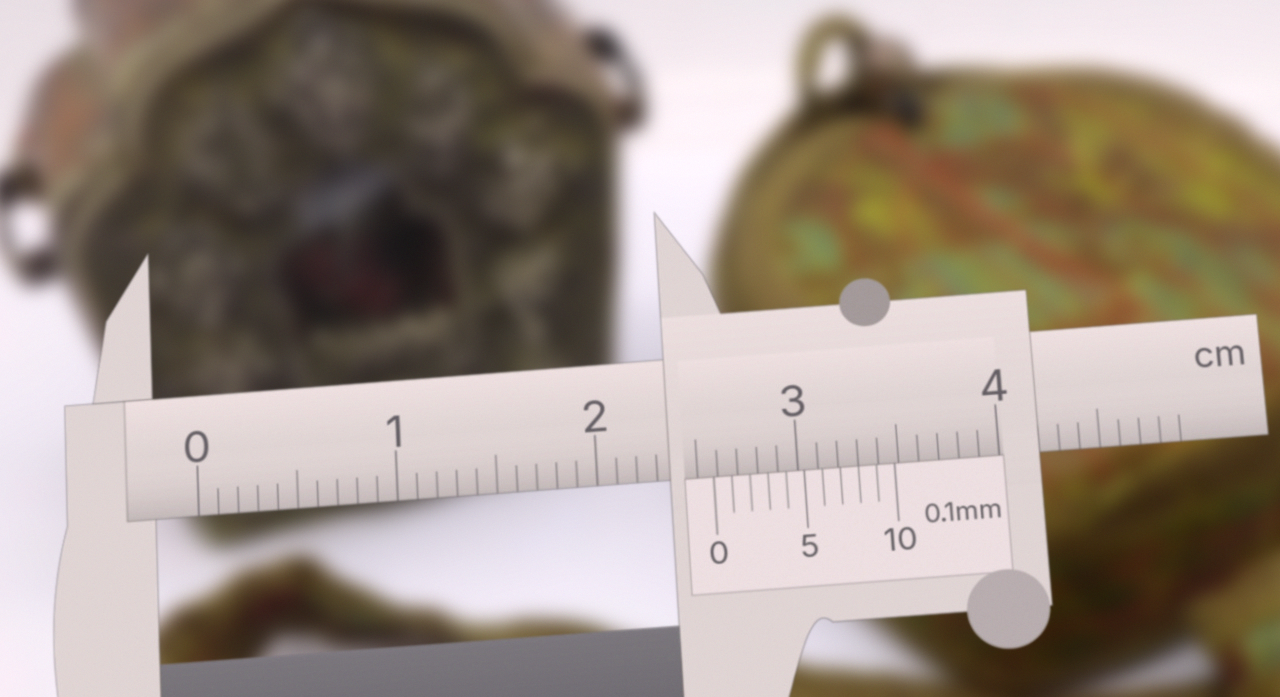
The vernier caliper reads 25.8 mm
